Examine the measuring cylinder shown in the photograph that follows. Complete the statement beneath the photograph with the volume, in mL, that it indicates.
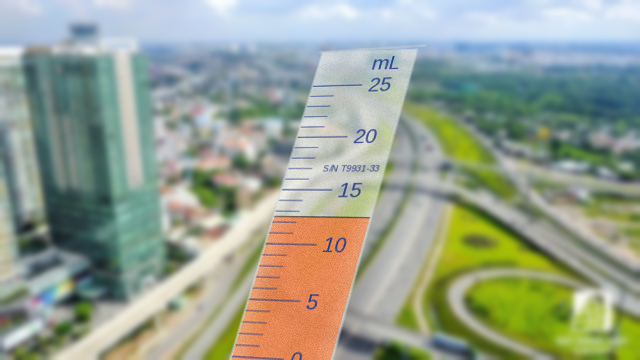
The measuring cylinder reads 12.5 mL
